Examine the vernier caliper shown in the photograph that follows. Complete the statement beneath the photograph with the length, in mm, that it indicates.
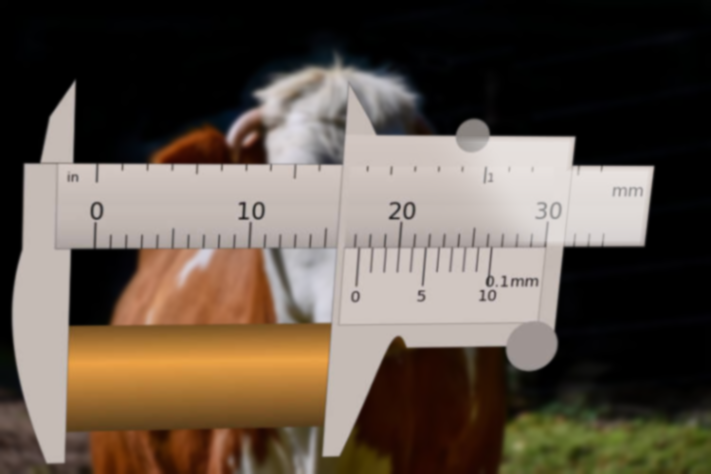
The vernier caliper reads 17.3 mm
